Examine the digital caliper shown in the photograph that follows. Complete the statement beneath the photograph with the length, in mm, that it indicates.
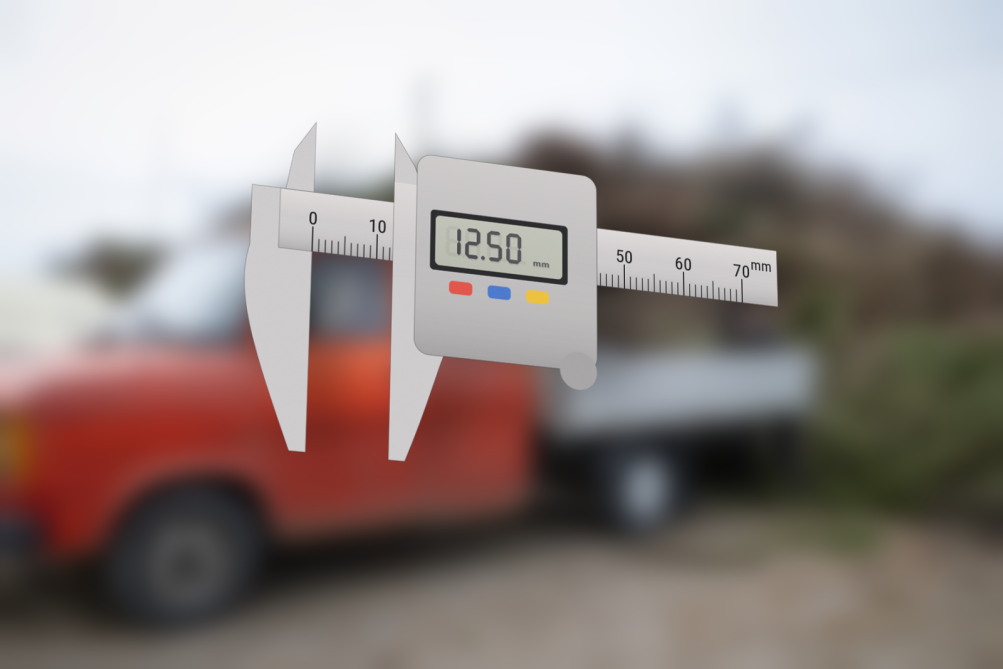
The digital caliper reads 12.50 mm
